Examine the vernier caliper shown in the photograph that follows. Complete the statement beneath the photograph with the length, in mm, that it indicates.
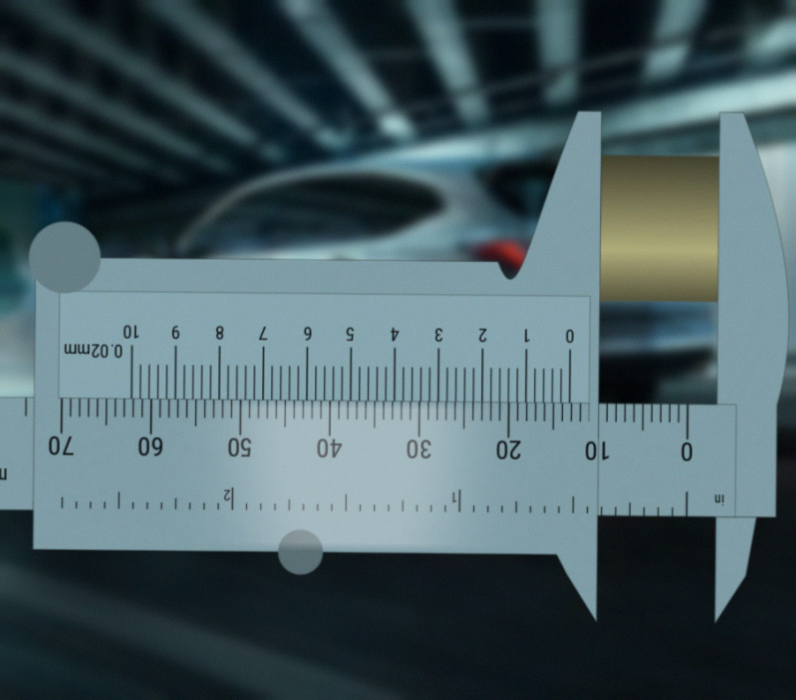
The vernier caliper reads 13.2 mm
